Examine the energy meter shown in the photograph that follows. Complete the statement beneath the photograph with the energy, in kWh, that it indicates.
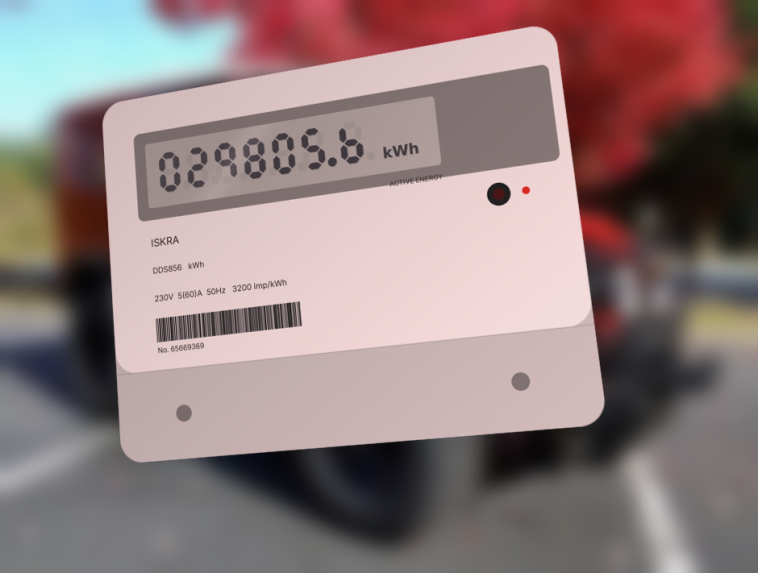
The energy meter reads 29805.6 kWh
